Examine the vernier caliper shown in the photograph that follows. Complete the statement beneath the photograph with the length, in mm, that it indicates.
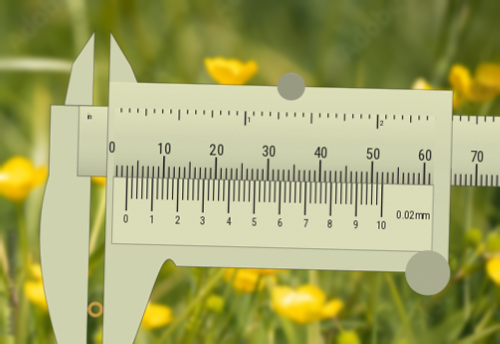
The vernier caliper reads 3.0 mm
